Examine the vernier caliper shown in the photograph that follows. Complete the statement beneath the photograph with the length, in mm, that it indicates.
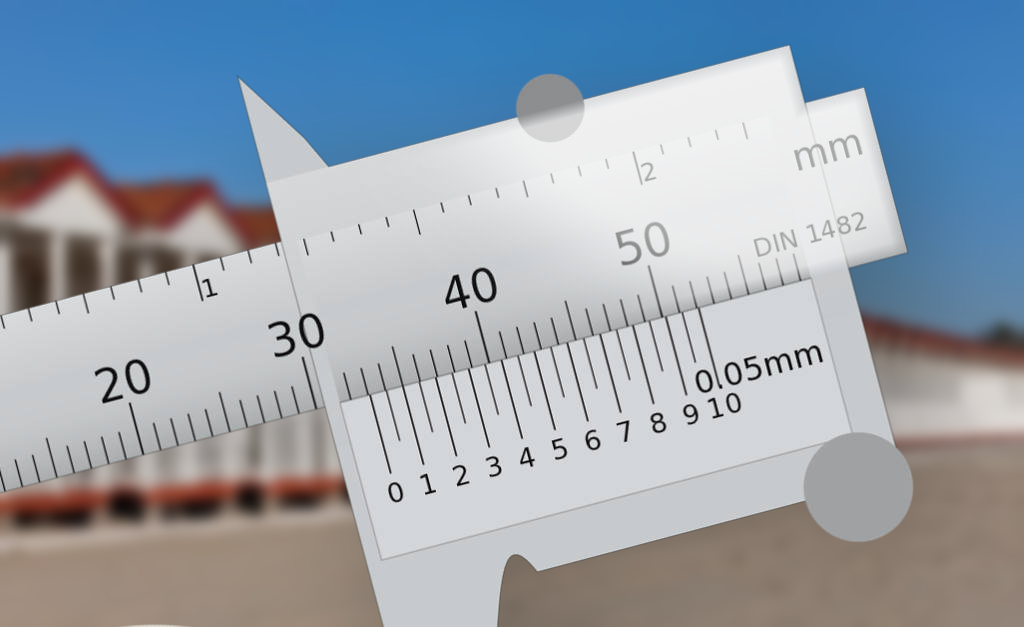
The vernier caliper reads 33.1 mm
